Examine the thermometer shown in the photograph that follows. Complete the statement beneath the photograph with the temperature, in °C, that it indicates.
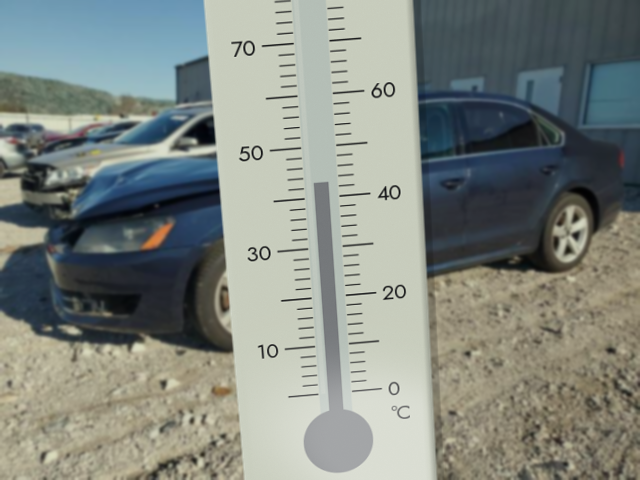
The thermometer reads 43 °C
